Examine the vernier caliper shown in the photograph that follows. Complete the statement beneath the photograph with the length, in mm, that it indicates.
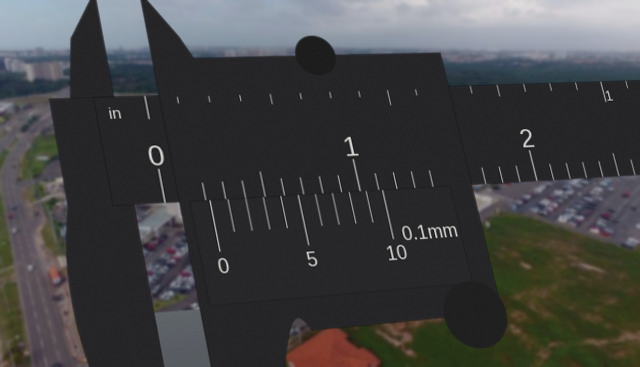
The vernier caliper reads 2.2 mm
